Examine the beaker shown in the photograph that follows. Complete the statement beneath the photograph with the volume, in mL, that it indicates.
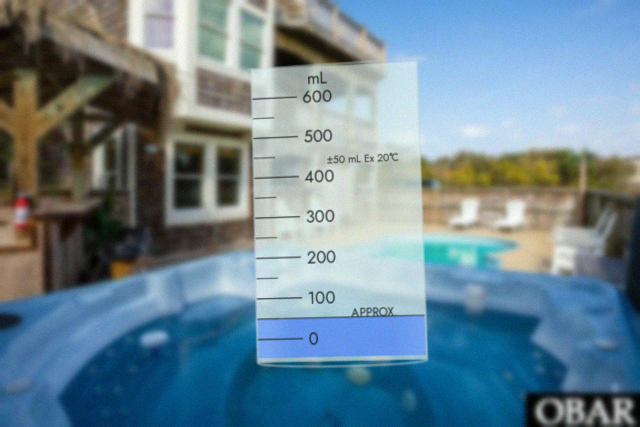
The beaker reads 50 mL
